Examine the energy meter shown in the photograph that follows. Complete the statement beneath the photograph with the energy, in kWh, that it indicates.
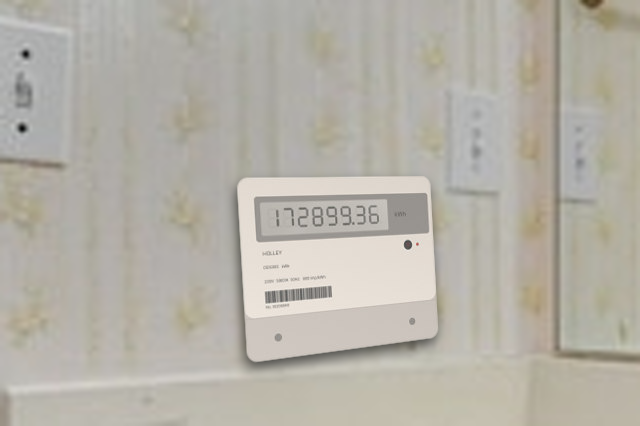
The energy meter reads 172899.36 kWh
